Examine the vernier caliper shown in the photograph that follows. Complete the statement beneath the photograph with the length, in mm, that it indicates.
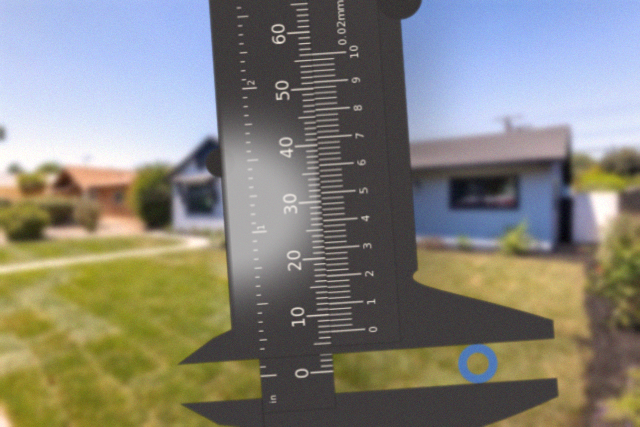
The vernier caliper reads 7.0 mm
